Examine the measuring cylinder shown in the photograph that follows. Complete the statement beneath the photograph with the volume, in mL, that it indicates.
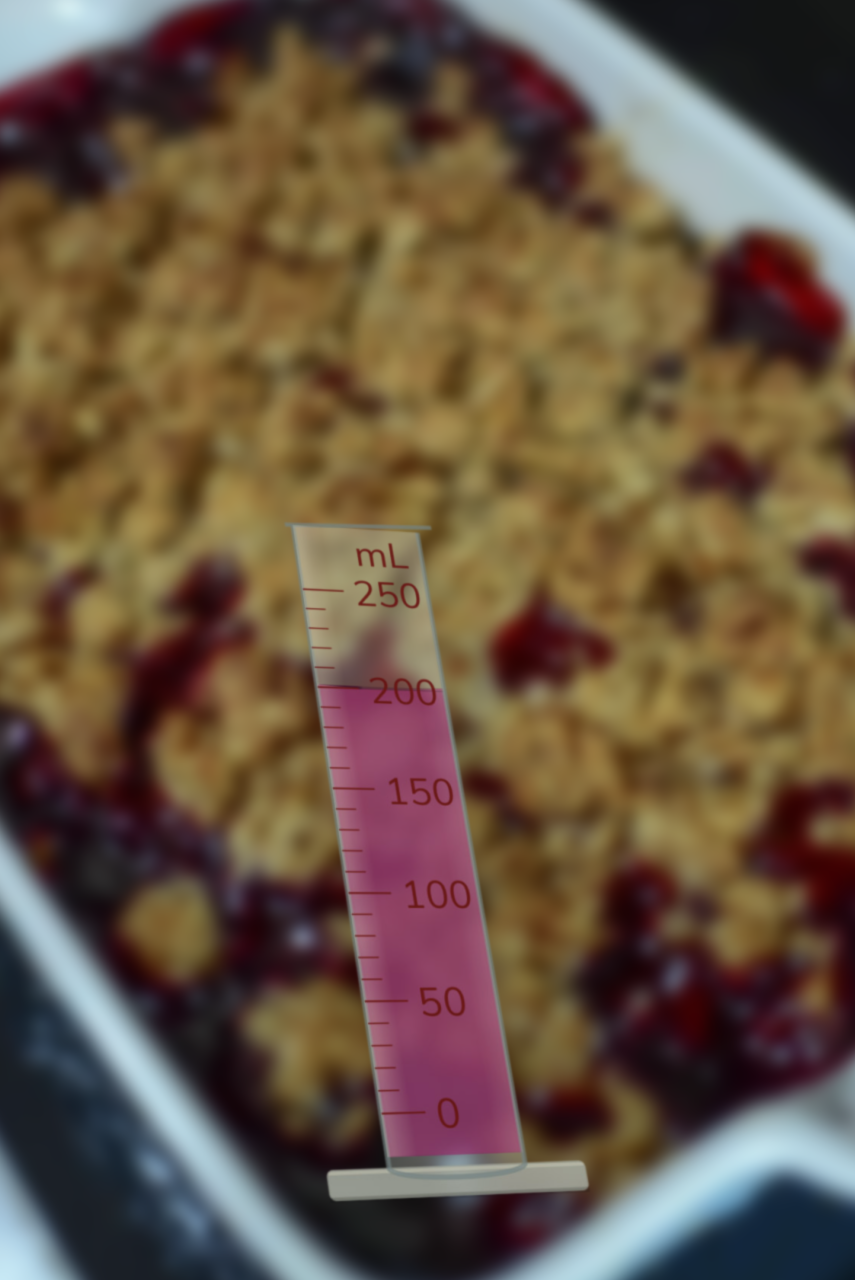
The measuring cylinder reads 200 mL
